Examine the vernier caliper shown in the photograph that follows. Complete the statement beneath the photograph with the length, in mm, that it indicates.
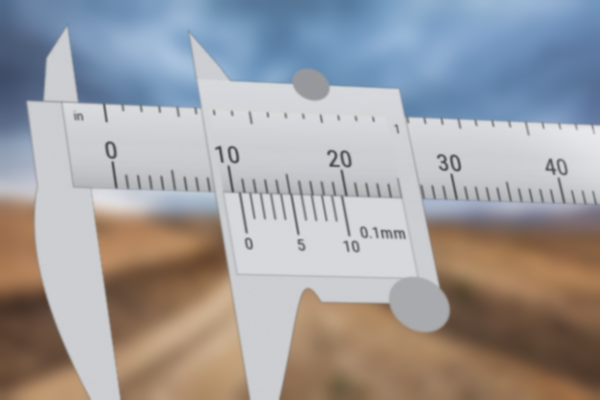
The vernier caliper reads 10.6 mm
